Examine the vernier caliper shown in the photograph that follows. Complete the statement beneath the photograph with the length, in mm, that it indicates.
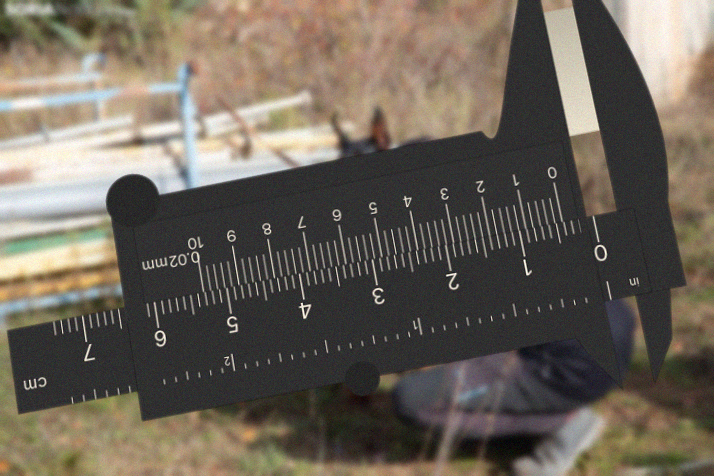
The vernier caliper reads 4.2 mm
